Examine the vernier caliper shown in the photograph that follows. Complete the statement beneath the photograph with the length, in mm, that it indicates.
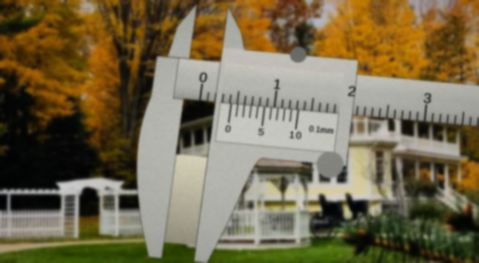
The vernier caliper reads 4.2 mm
